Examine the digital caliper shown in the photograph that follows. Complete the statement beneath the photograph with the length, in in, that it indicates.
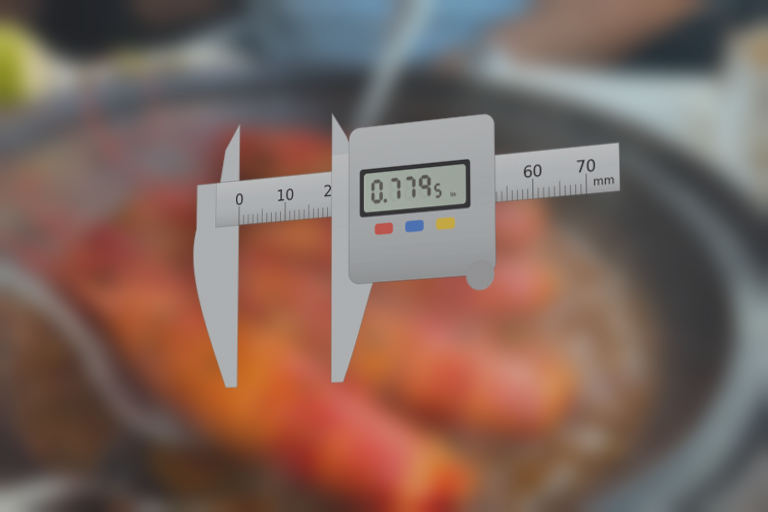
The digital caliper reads 0.7795 in
